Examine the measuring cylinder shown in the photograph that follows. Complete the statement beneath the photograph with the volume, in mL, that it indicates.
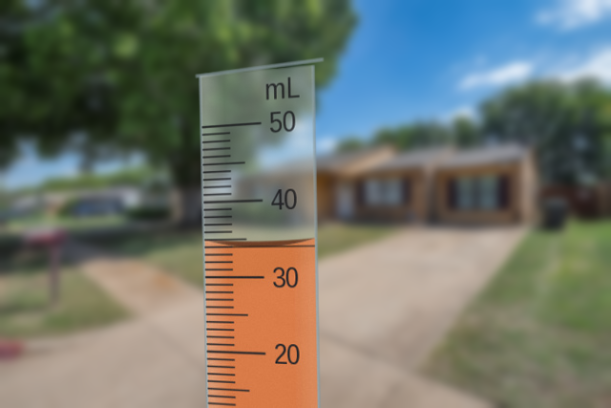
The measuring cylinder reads 34 mL
